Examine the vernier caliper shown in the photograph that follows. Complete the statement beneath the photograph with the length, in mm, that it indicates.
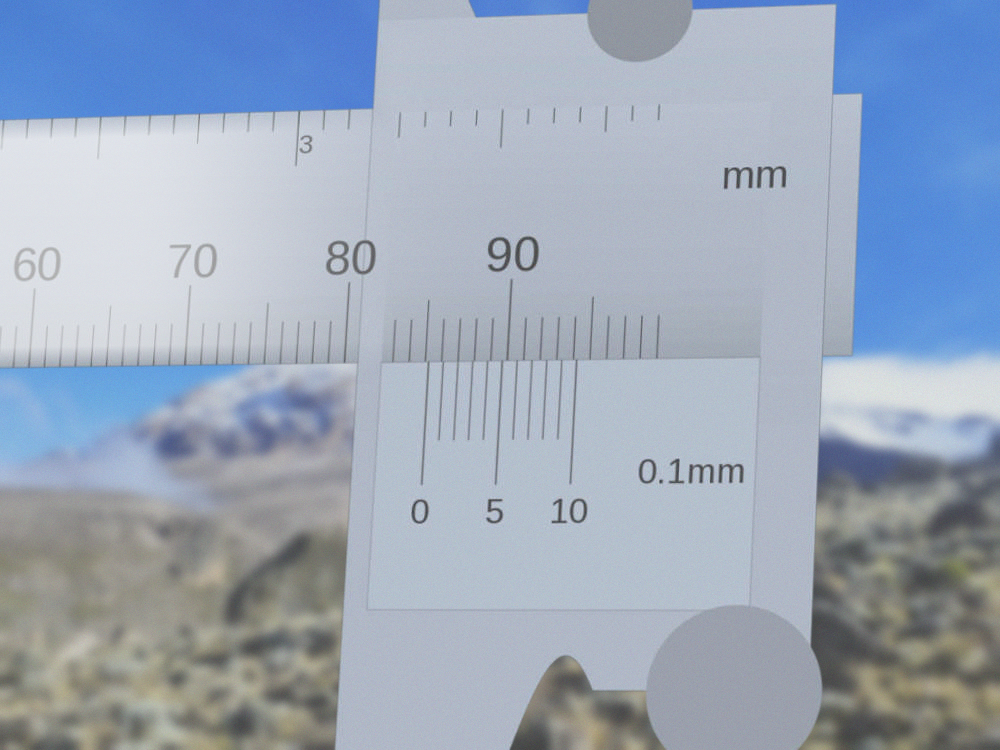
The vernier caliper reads 85.2 mm
